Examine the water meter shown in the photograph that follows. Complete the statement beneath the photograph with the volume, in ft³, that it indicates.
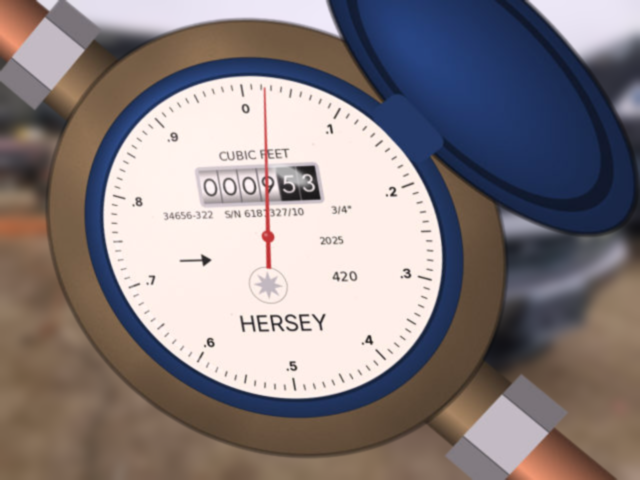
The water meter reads 953.02 ft³
